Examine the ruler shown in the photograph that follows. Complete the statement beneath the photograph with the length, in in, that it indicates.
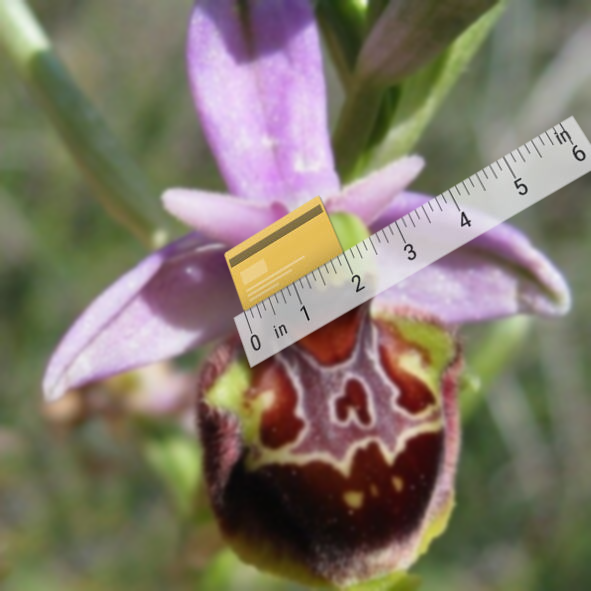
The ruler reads 2 in
